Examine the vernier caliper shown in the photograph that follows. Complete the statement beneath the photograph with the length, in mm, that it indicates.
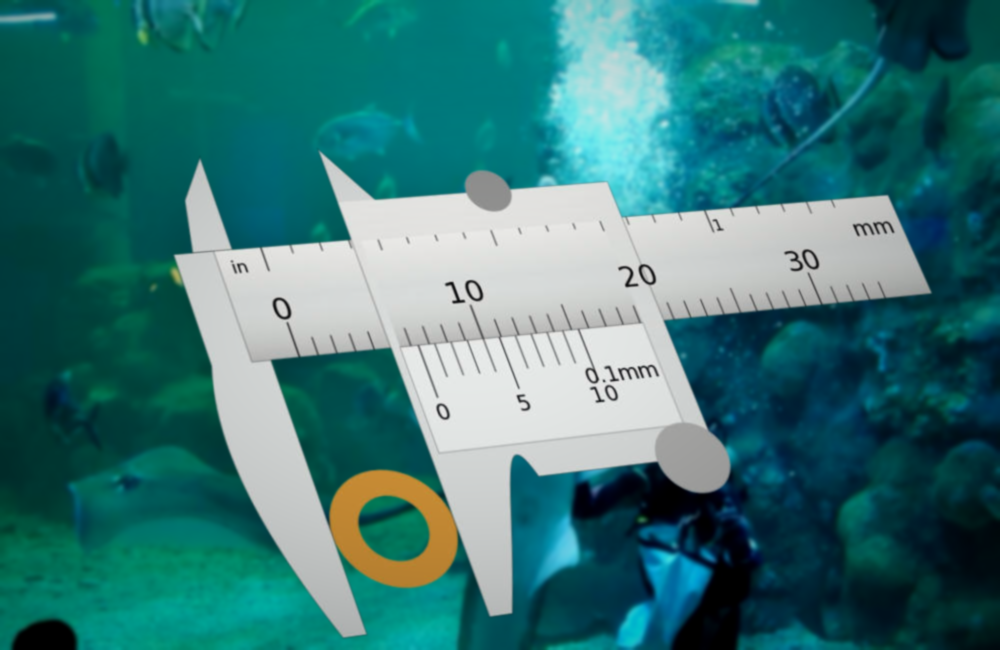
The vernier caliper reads 6.4 mm
